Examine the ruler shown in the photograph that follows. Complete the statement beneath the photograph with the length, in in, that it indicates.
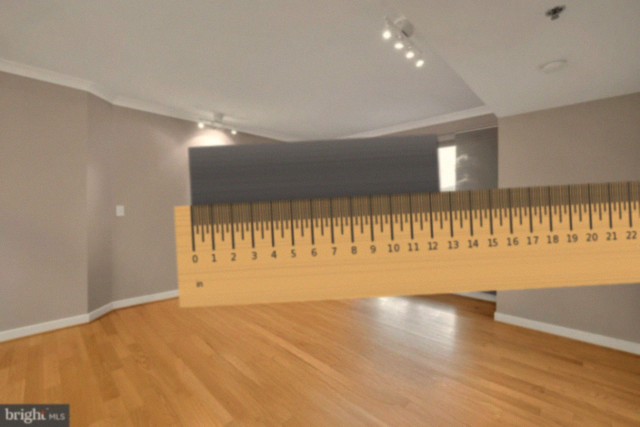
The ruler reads 12.5 in
